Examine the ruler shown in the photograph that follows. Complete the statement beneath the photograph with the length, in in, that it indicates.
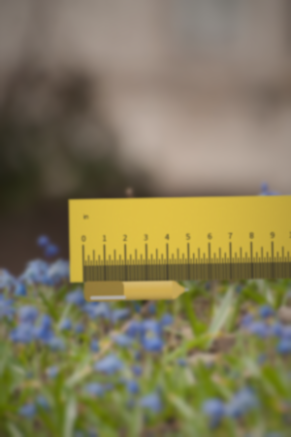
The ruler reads 5 in
